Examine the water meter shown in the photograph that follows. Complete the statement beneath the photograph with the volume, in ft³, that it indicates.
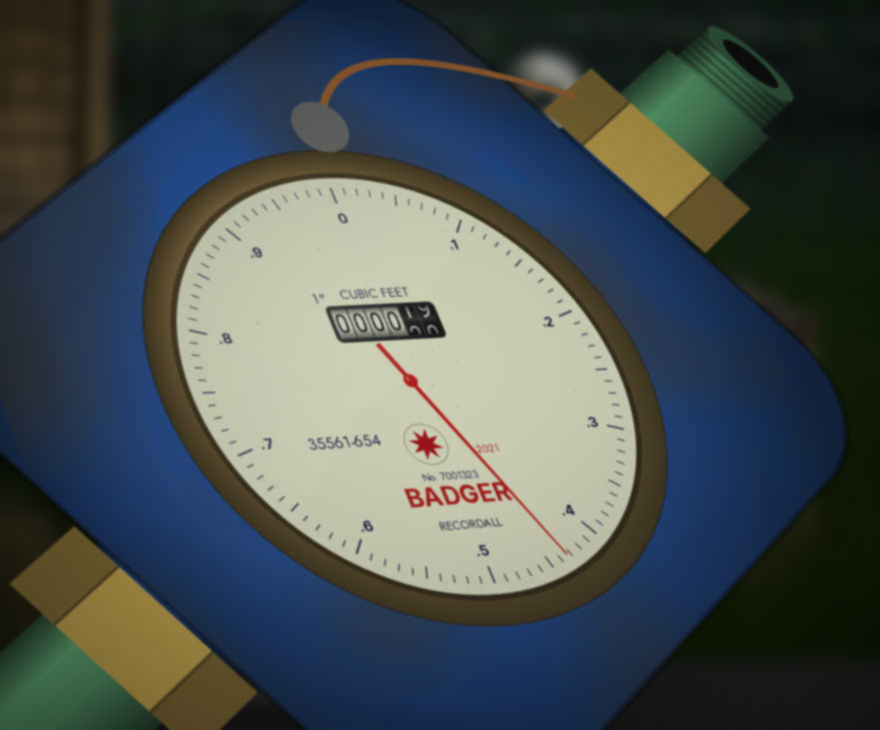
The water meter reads 19.43 ft³
